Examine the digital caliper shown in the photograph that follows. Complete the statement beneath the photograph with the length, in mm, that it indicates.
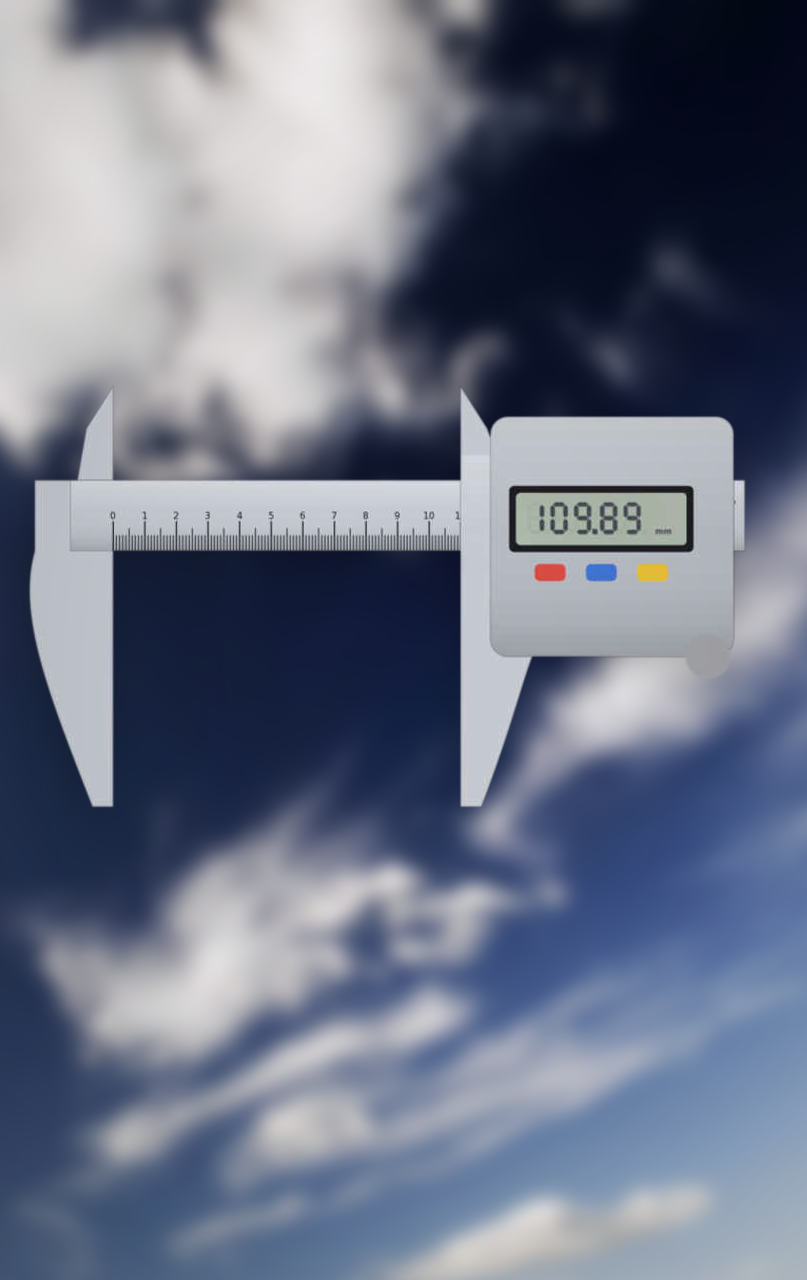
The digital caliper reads 109.89 mm
